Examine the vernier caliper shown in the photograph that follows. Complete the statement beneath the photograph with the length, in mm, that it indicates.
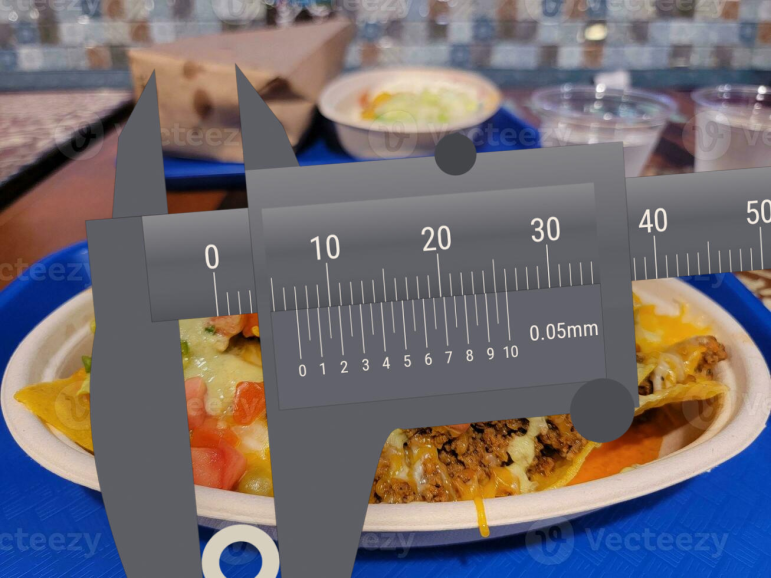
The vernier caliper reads 7.0 mm
